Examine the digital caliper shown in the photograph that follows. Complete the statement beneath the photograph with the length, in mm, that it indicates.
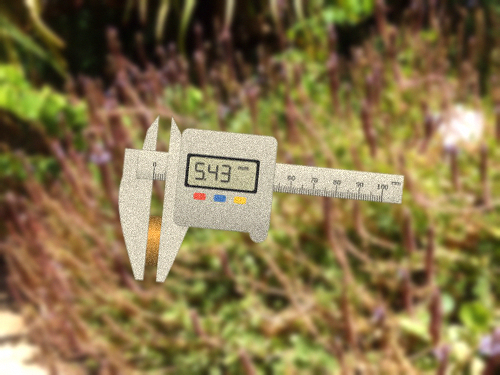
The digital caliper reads 5.43 mm
